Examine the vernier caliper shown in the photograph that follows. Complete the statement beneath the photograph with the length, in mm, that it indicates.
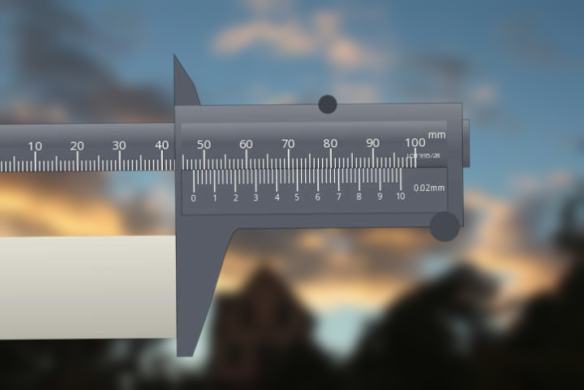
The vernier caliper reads 47.5 mm
